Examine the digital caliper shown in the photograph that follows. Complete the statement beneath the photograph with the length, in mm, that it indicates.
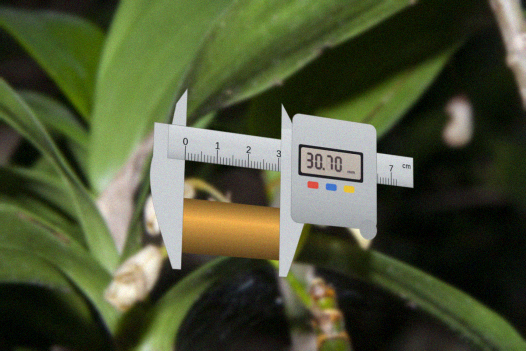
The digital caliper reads 30.70 mm
